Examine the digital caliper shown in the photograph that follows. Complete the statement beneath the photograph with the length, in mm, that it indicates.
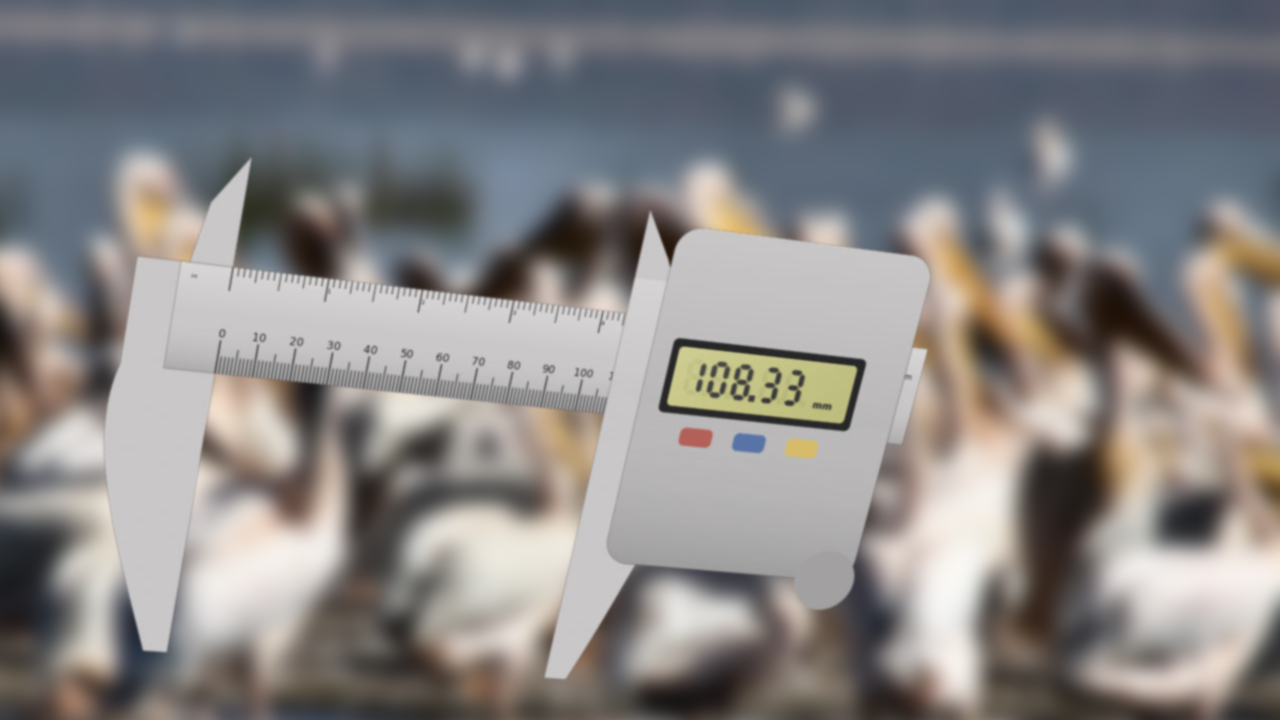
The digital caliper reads 108.33 mm
